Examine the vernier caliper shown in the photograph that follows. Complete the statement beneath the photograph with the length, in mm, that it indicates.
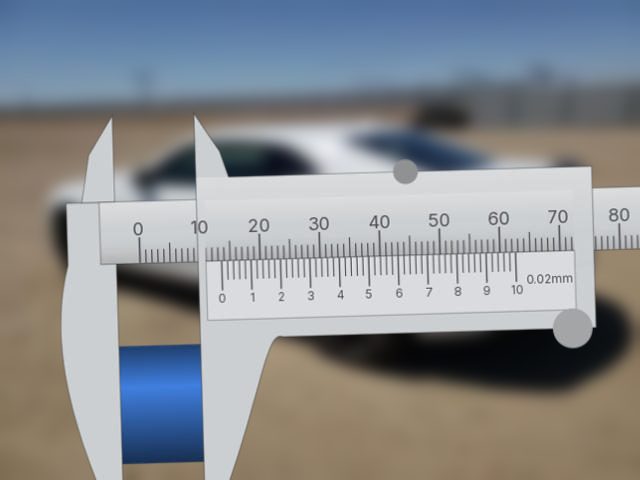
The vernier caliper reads 13.6 mm
